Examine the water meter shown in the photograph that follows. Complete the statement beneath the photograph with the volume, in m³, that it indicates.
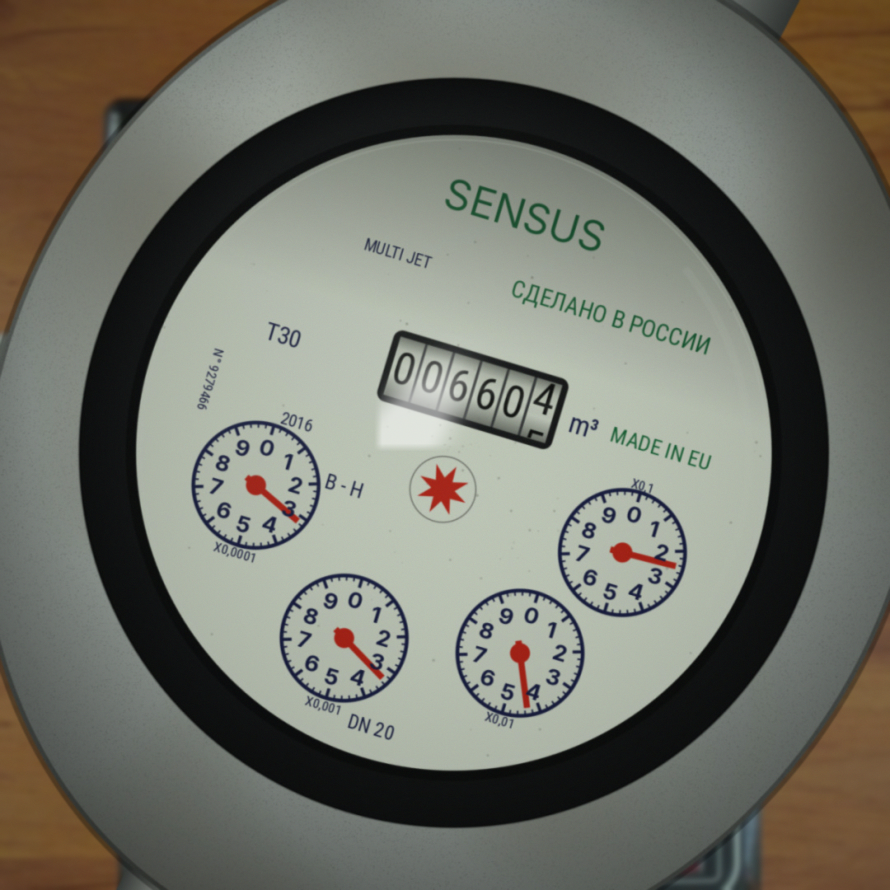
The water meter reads 6604.2433 m³
